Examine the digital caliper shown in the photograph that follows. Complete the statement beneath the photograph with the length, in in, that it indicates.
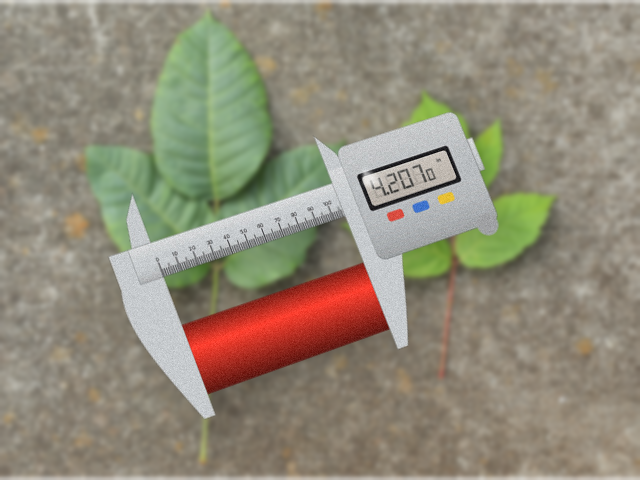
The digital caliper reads 4.2070 in
